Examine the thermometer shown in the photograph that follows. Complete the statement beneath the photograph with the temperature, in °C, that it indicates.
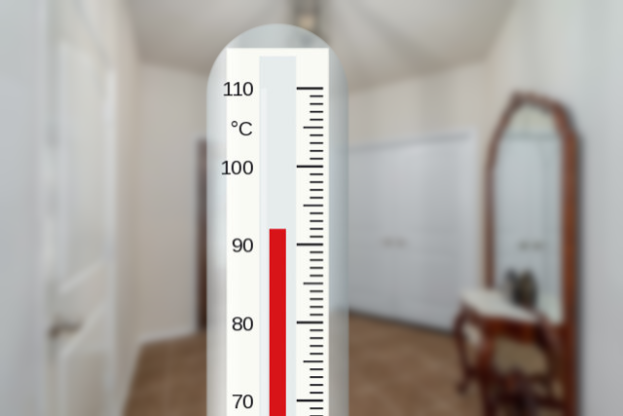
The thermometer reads 92 °C
